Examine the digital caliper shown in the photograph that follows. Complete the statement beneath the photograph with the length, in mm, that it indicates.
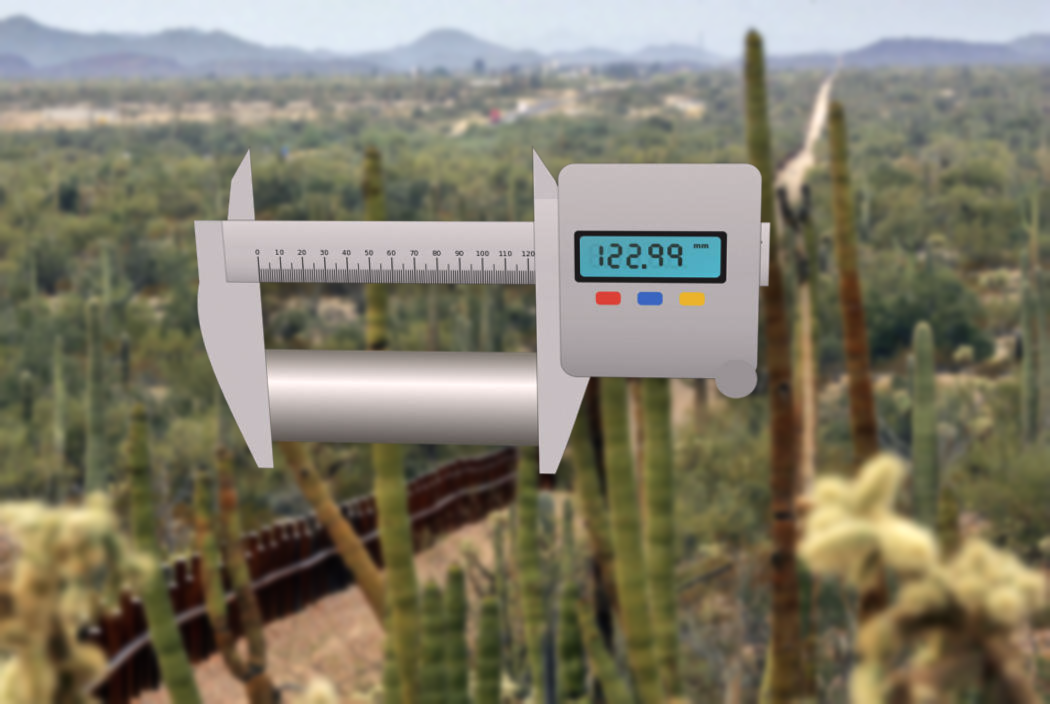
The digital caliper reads 122.99 mm
